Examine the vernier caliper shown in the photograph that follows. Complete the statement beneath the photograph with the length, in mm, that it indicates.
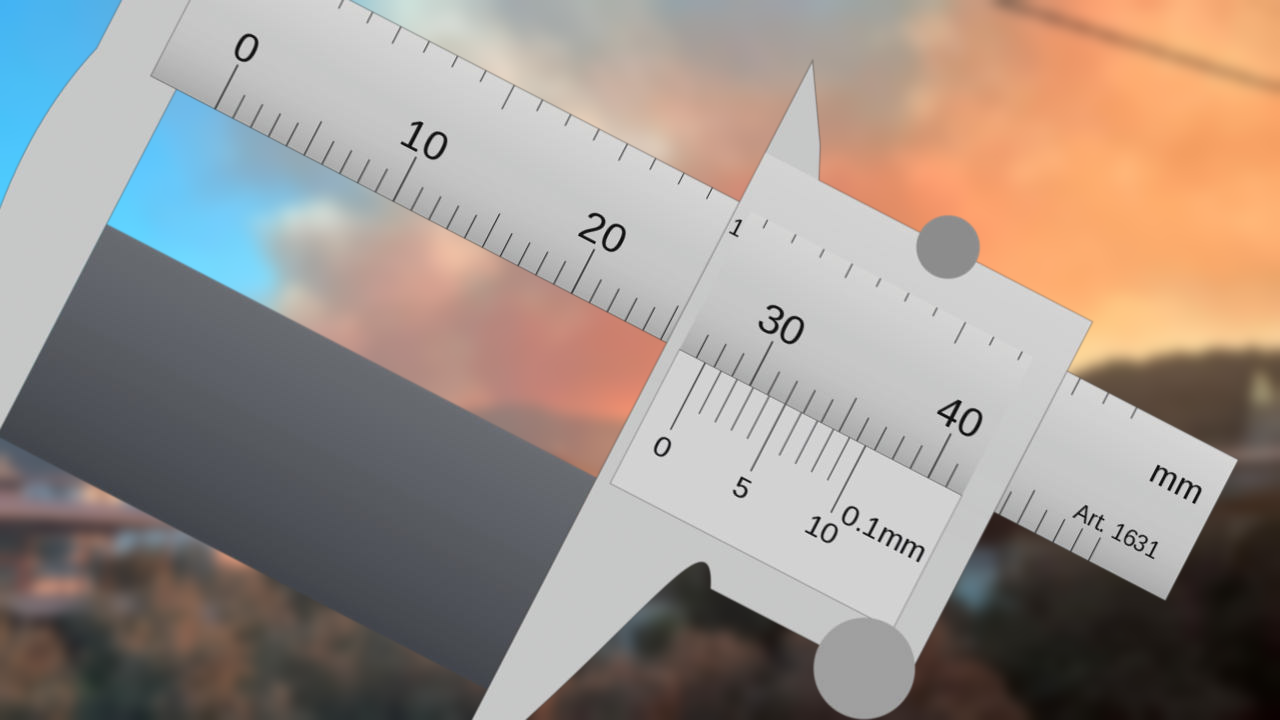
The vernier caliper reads 27.5 mm
